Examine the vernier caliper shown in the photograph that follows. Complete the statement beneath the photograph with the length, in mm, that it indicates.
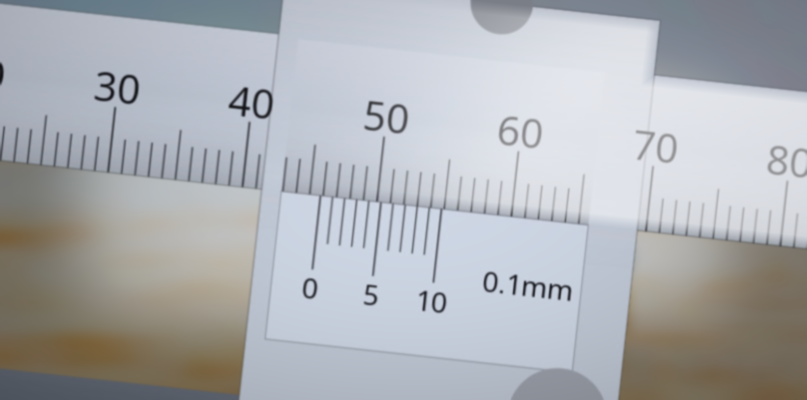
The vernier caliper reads 45.8 mm
